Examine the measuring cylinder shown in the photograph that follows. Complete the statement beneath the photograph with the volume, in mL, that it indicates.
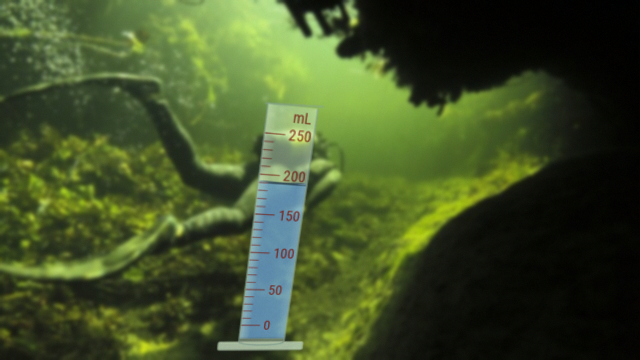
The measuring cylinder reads 190 mL
